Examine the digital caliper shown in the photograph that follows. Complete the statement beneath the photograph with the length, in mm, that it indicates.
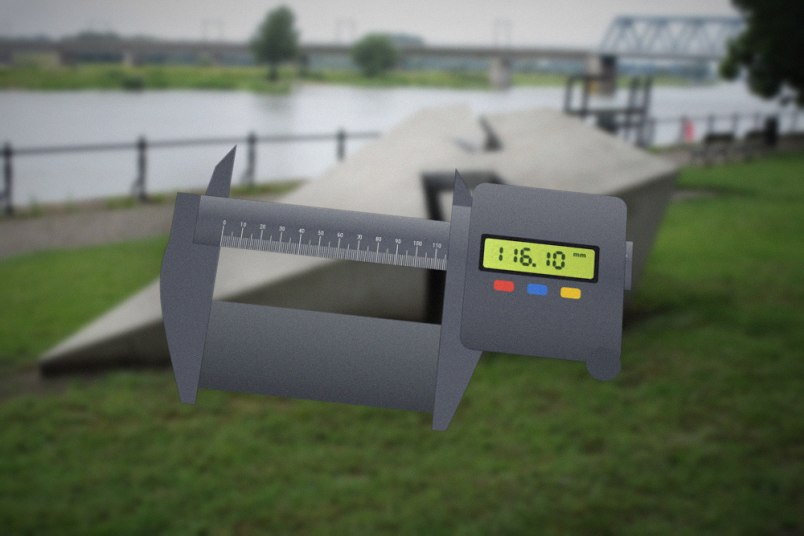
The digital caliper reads 116.10 mm
